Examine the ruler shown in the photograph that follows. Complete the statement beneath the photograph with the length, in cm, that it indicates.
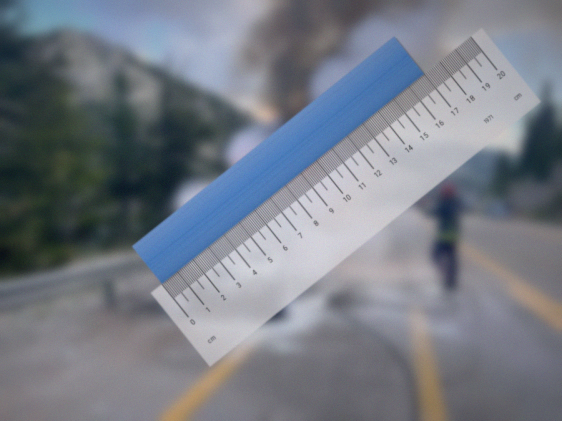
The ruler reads 17 cm
